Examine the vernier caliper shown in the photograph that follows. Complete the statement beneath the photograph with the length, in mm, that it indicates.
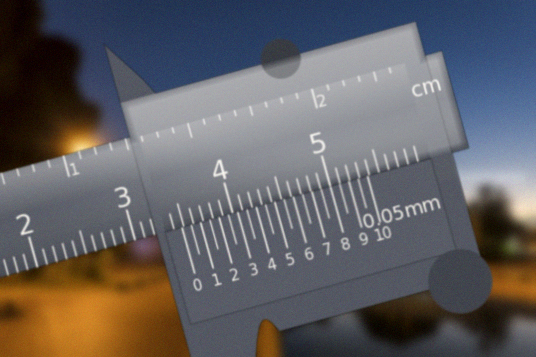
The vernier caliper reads 34.8 mm
